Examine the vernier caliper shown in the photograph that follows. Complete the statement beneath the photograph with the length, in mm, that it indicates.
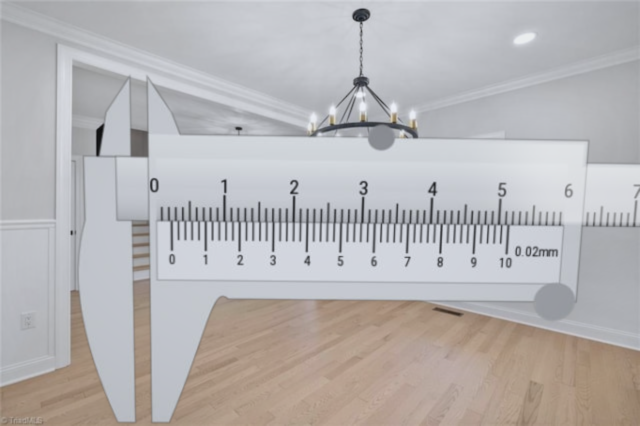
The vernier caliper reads 2.4 mm
